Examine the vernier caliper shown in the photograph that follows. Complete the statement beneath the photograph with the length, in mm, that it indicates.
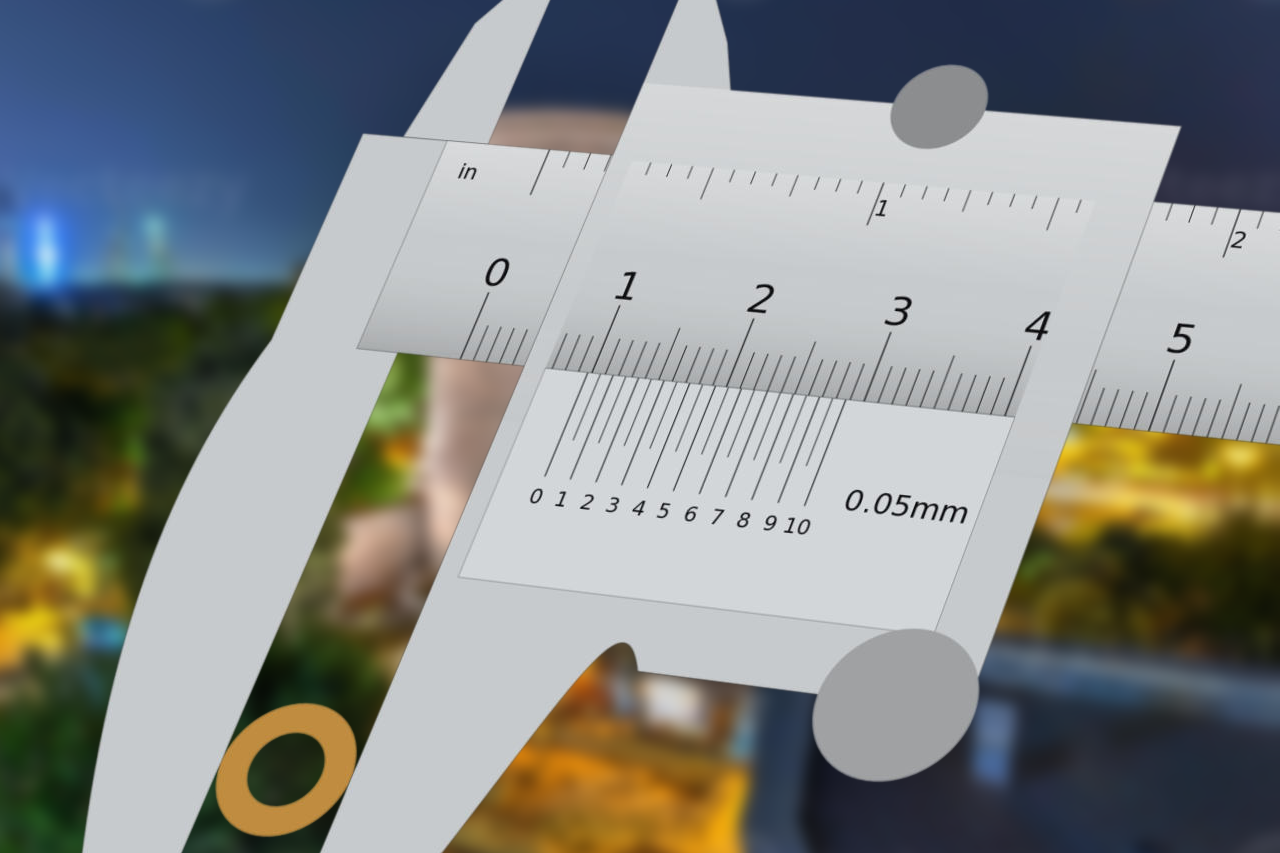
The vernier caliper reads 9.7 mm
